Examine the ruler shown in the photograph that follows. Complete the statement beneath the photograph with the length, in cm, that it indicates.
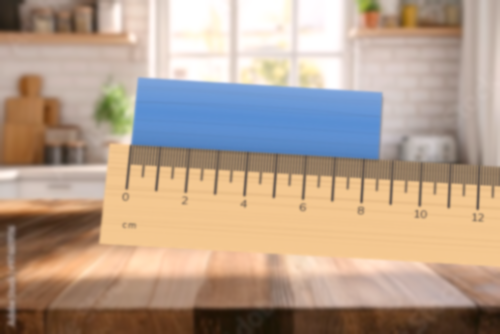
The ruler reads 8.5 cm
